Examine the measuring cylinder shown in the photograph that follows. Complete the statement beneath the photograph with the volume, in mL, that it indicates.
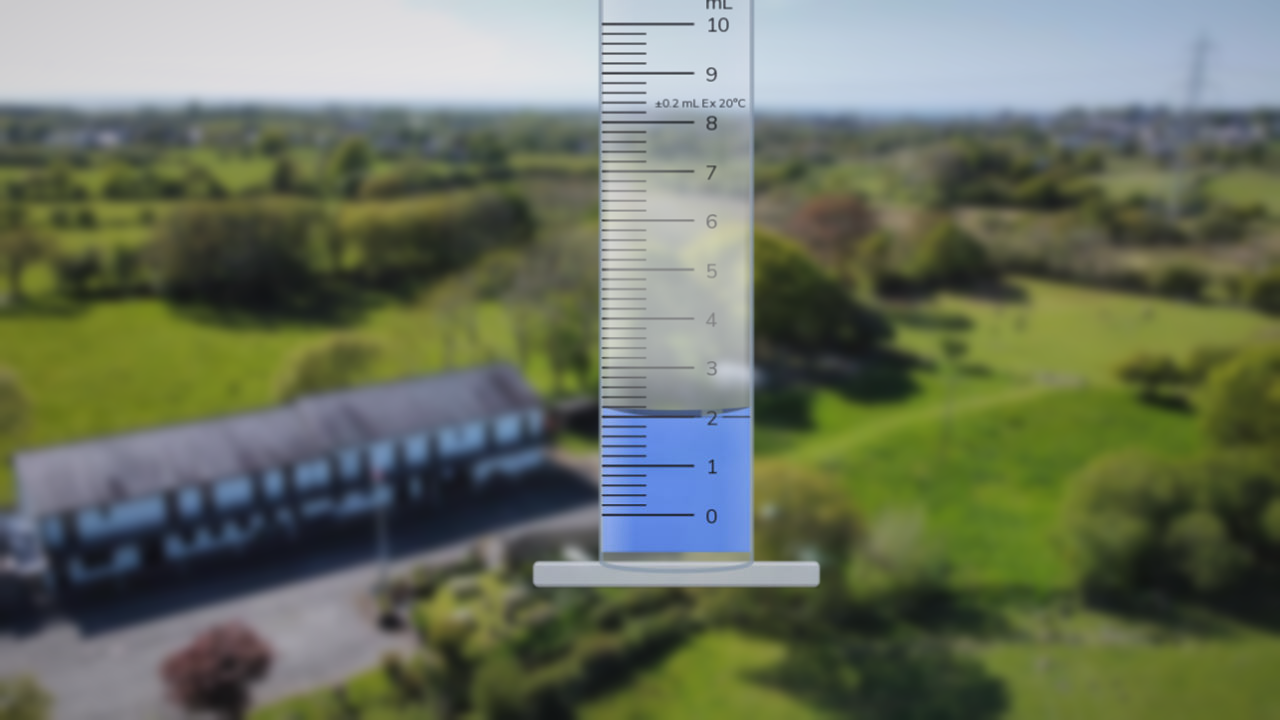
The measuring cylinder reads 2 mL
